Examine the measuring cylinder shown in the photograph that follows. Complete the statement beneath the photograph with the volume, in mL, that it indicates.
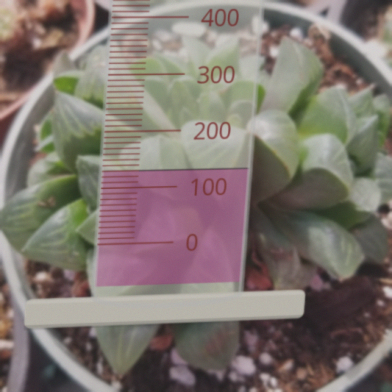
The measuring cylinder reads 130 mL
